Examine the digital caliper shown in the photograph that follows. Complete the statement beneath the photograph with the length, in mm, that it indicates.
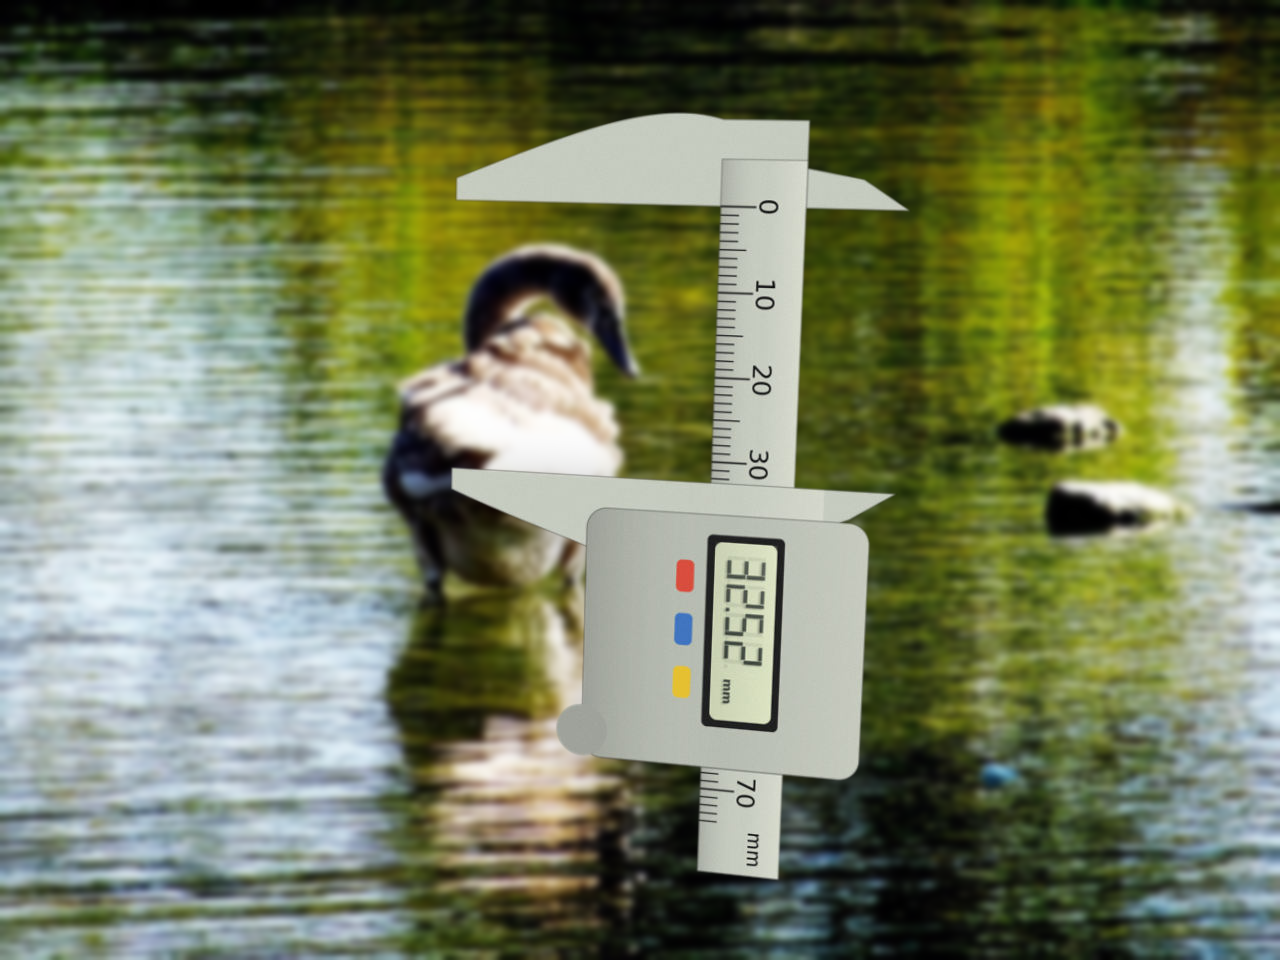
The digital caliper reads 32.52 mm
